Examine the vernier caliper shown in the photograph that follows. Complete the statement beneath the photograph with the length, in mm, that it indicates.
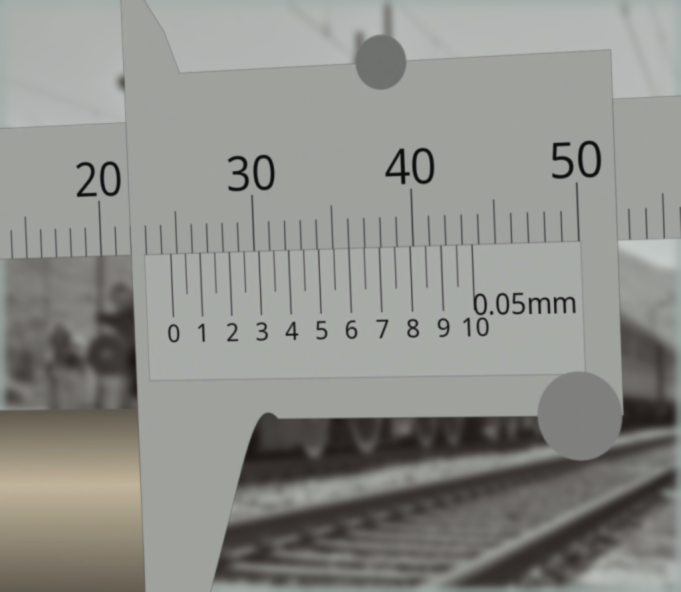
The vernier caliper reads 24.6 mm
